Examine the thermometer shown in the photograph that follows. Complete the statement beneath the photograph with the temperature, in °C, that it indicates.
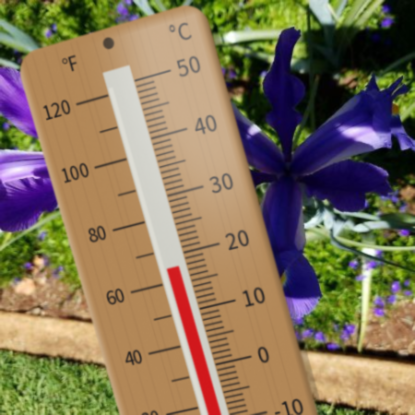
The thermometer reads 18 °C
